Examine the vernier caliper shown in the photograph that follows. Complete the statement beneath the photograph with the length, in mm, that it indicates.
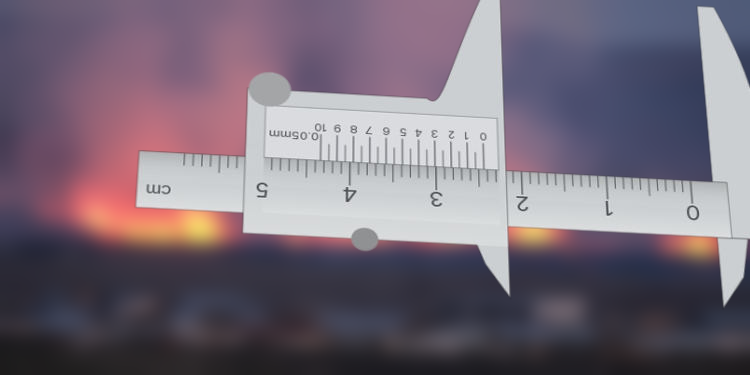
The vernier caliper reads 24.4 mm
